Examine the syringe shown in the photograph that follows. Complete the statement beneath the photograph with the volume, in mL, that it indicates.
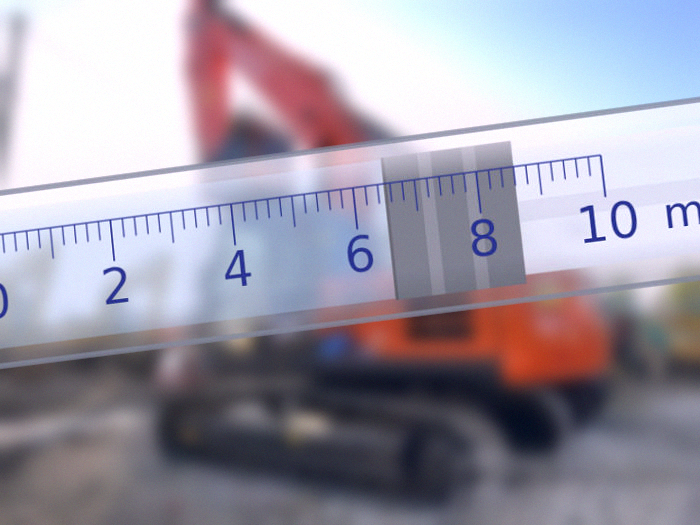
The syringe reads 6.5 mL
